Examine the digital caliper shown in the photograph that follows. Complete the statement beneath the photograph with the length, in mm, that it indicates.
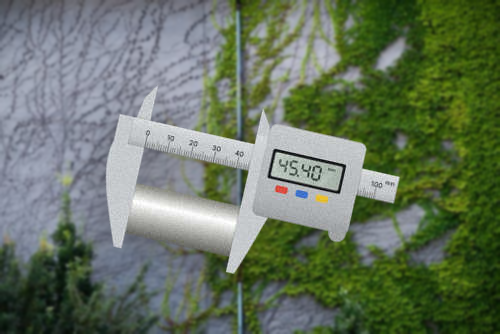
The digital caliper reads 45.40 mm
